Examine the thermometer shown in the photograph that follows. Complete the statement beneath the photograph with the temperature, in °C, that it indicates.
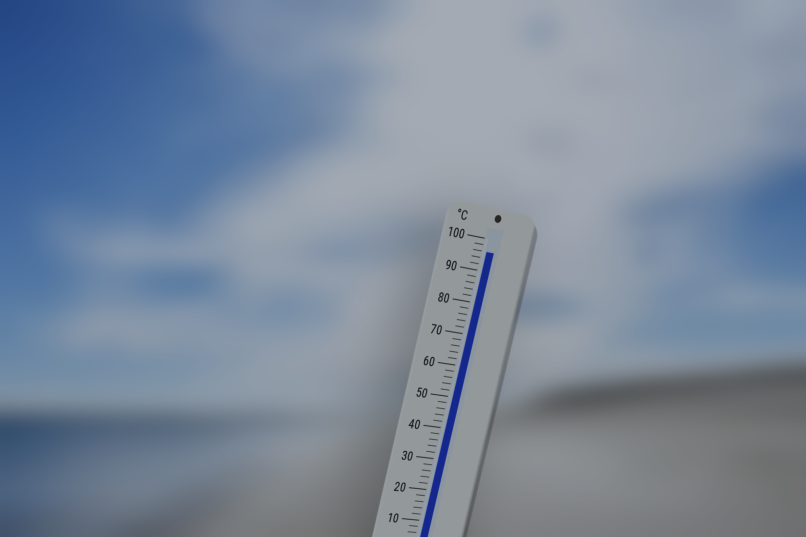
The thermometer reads 96 °C
